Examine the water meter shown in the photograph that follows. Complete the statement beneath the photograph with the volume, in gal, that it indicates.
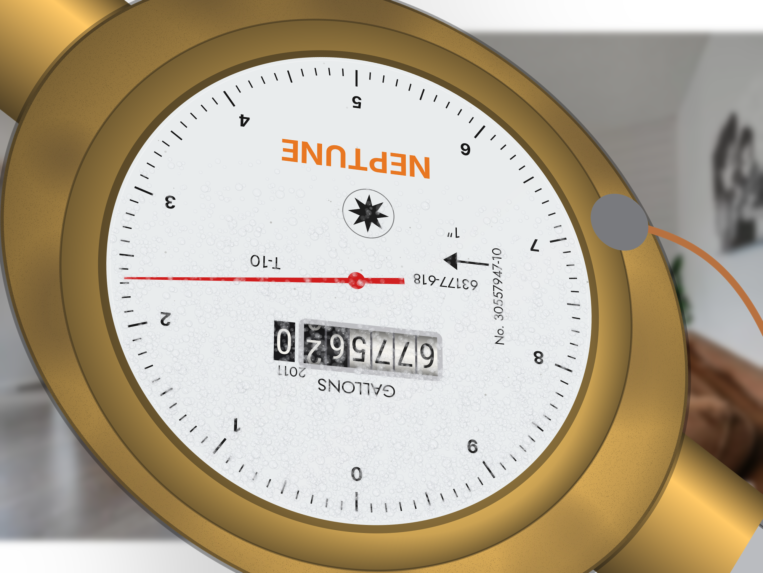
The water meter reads 6775622.3 gal
